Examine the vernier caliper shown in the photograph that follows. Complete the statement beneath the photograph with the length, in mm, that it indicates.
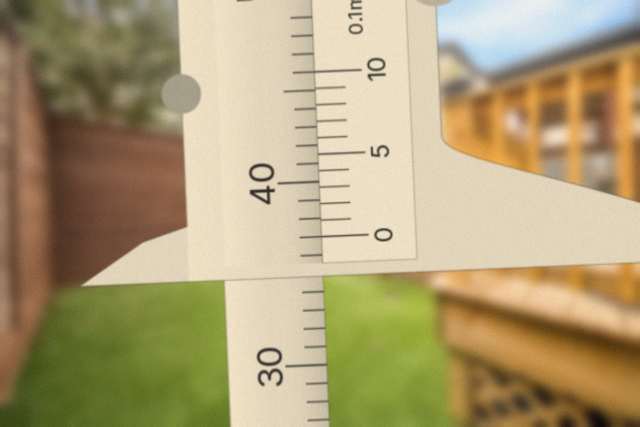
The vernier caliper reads 37.0 mm
